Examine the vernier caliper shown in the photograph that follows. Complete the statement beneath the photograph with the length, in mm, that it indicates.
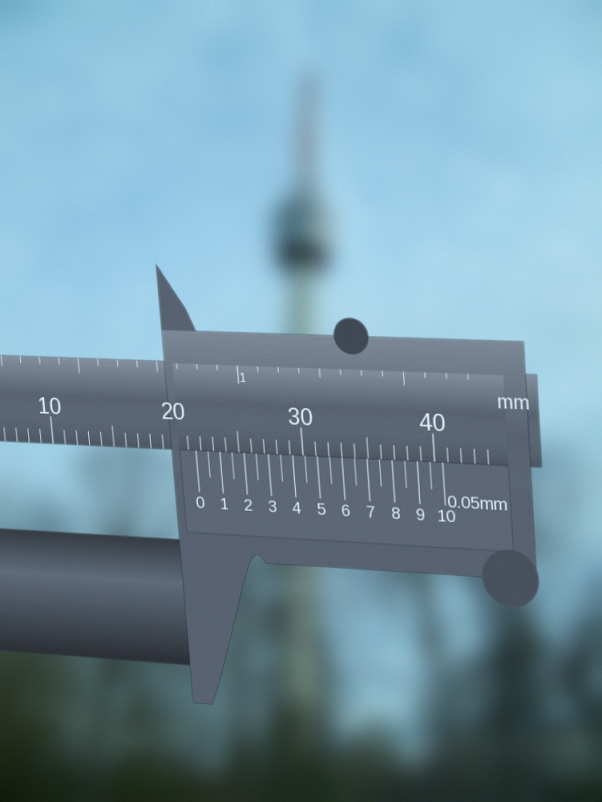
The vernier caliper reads 21.6 mm
